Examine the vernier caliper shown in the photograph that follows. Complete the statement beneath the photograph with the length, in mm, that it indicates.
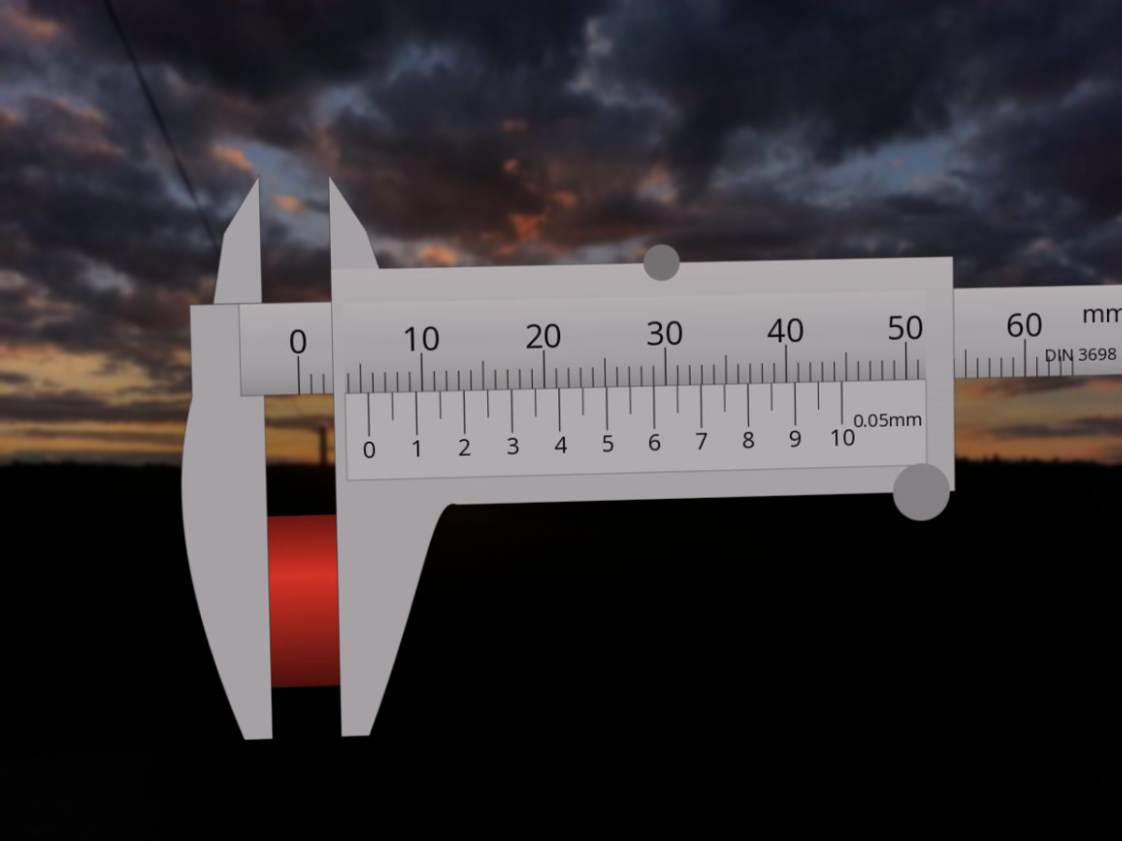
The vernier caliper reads 5.6 mm
